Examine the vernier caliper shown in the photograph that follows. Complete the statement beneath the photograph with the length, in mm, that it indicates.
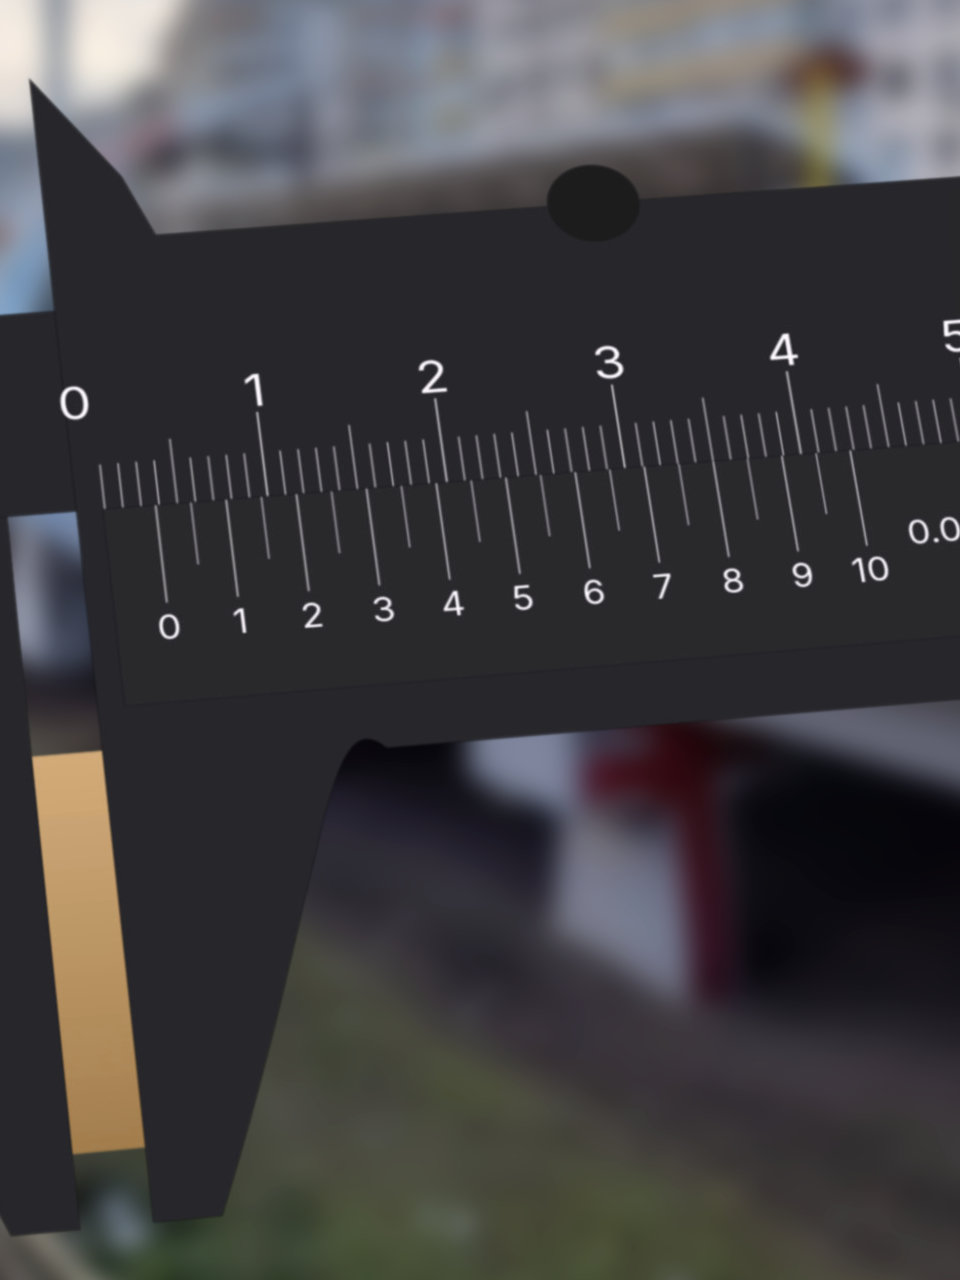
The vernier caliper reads 3.8 mm
